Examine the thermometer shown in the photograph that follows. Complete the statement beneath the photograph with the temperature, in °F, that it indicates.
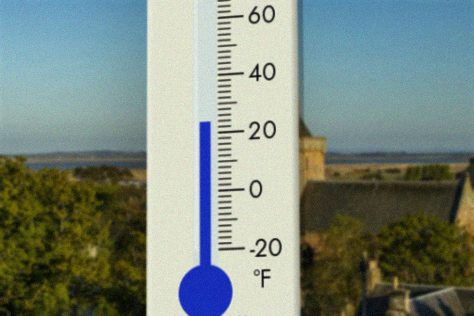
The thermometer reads 24 °F
